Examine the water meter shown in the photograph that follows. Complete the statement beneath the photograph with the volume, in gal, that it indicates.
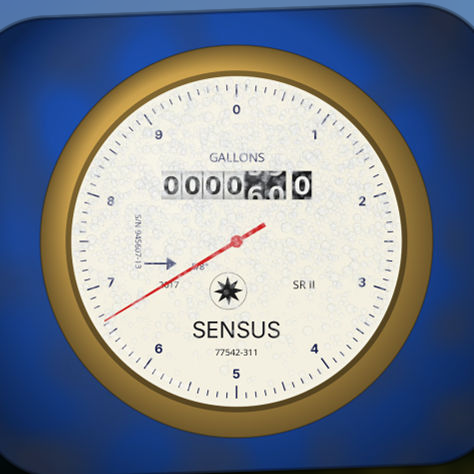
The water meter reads 596.6 gal
